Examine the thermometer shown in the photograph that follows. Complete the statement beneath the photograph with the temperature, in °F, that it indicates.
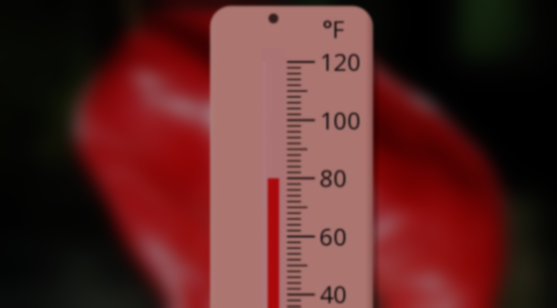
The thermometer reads 80 °F
